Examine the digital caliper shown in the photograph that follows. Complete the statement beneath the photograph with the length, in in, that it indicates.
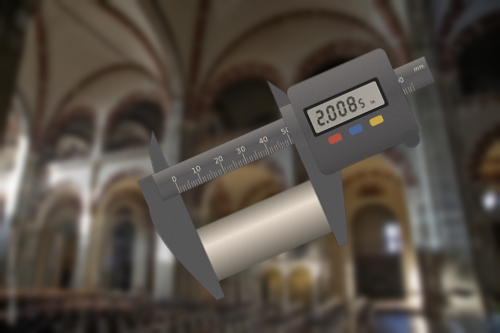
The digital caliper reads 2.0085 in
